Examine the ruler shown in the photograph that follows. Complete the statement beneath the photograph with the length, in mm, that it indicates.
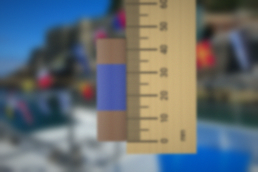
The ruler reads 45 mm
